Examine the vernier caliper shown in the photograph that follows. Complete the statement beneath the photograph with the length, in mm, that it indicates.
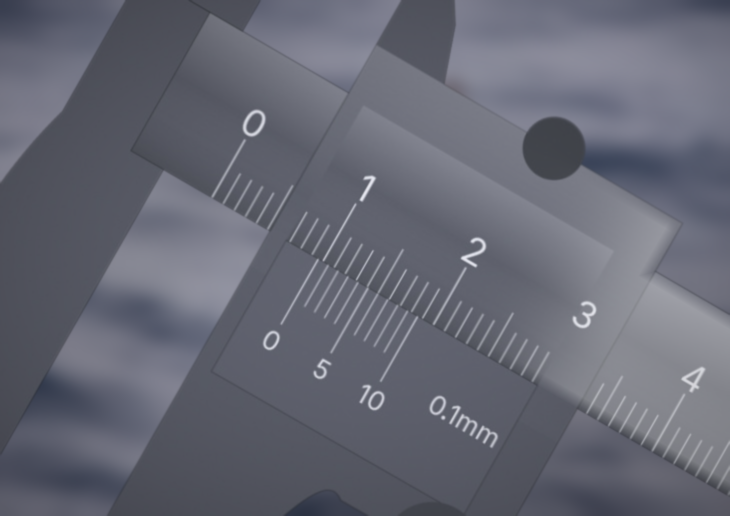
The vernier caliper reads 9.6 mm
